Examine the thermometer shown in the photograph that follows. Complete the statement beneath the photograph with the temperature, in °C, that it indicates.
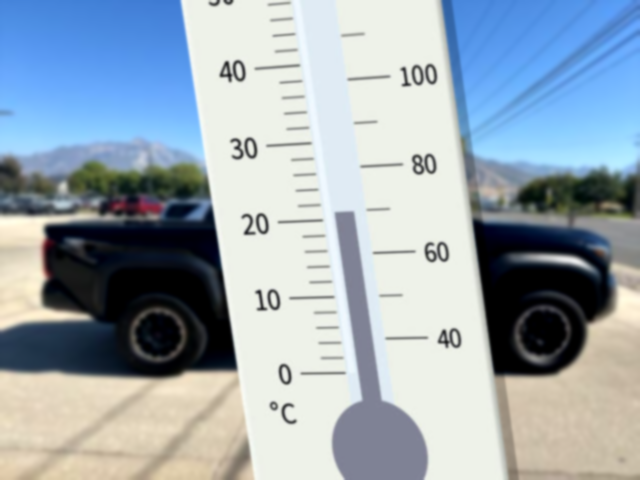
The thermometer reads 21 °C
